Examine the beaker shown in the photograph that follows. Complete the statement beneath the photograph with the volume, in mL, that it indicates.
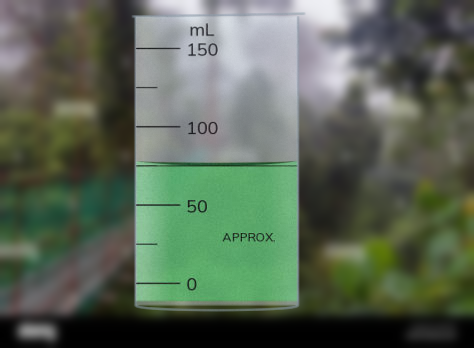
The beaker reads 75 mL
